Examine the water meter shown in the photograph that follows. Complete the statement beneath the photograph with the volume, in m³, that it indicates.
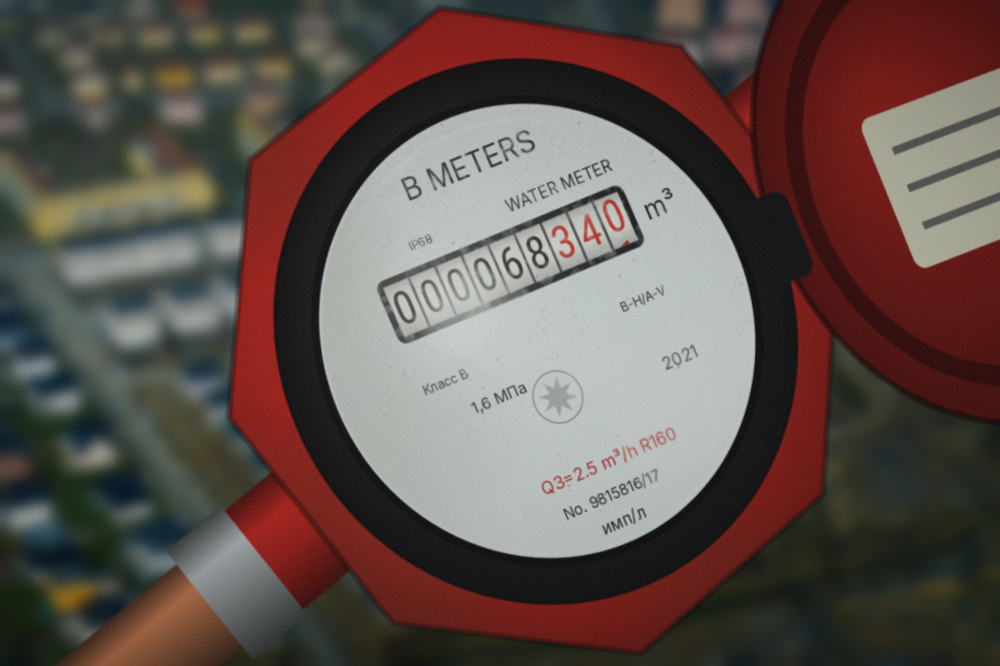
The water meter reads 68.340 m³
